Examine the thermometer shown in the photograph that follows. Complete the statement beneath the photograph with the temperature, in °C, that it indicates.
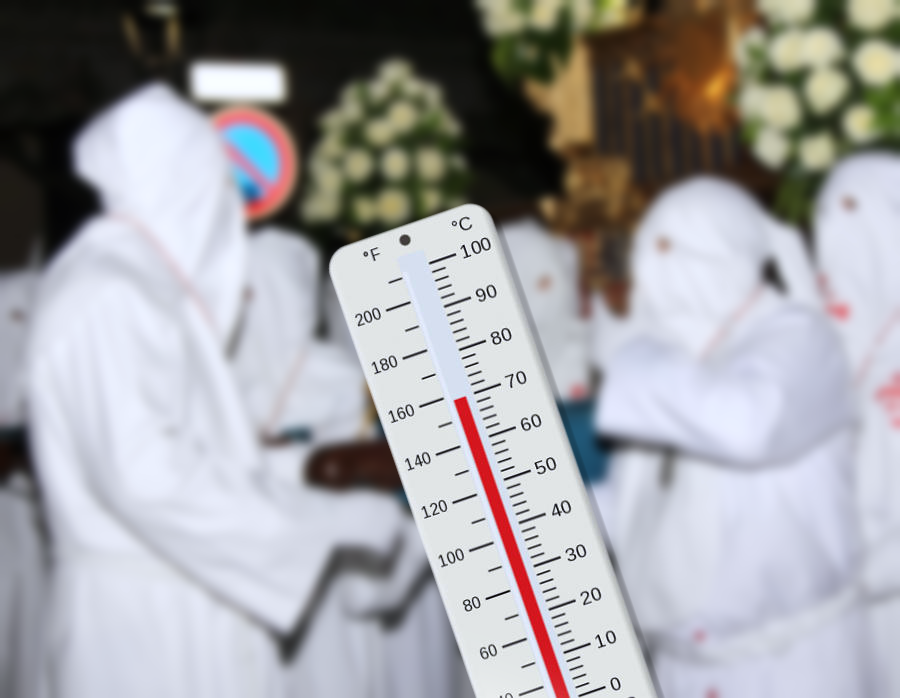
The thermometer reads 70 °C
